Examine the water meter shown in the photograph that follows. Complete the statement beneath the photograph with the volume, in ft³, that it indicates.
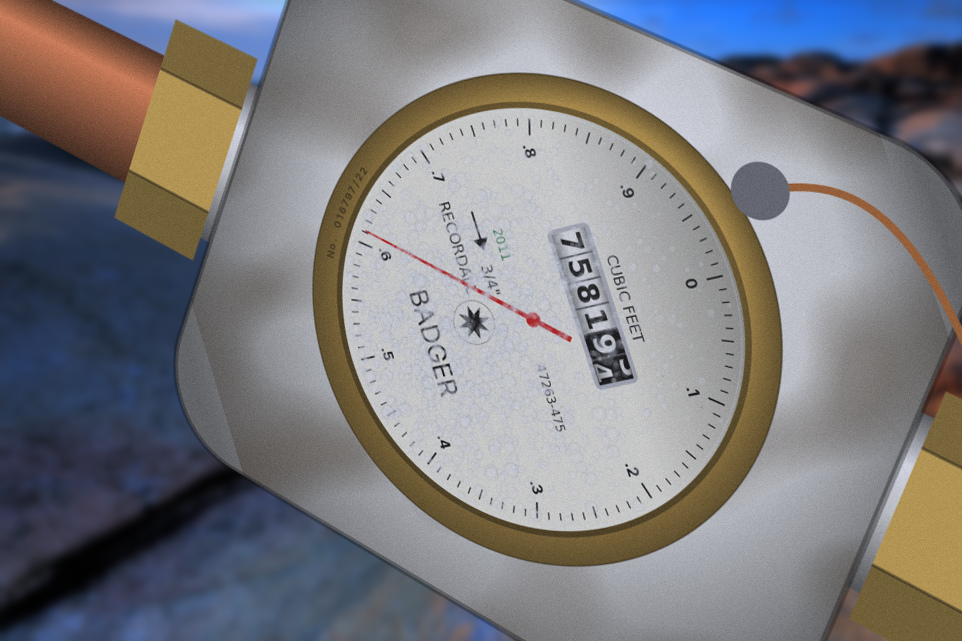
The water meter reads 758193.61 ft³
